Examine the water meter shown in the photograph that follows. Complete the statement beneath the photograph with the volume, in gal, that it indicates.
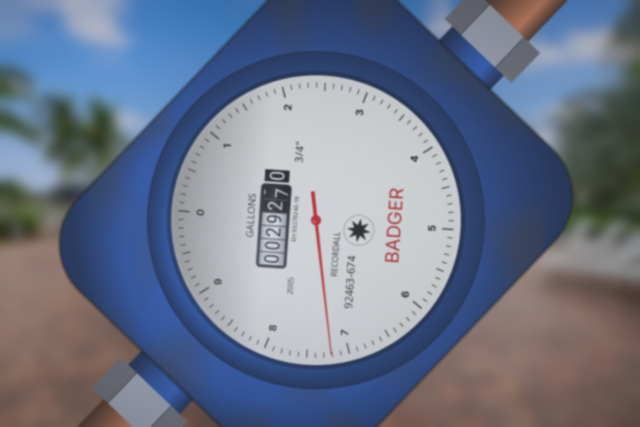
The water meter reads 29267.2 gal
